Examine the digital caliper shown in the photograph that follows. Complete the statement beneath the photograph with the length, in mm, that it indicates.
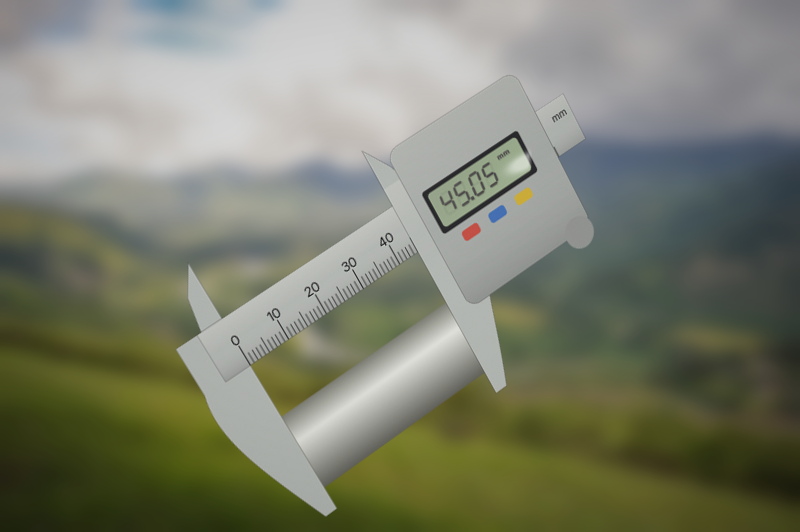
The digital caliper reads 45.05 mm
